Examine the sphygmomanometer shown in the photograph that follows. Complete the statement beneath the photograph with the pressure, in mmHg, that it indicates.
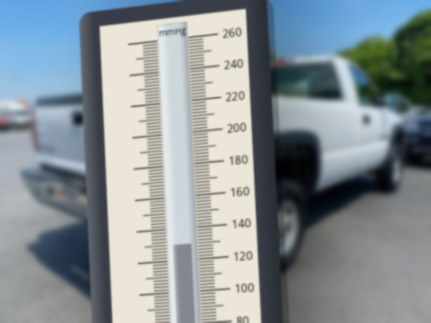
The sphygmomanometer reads 130 mmHg
